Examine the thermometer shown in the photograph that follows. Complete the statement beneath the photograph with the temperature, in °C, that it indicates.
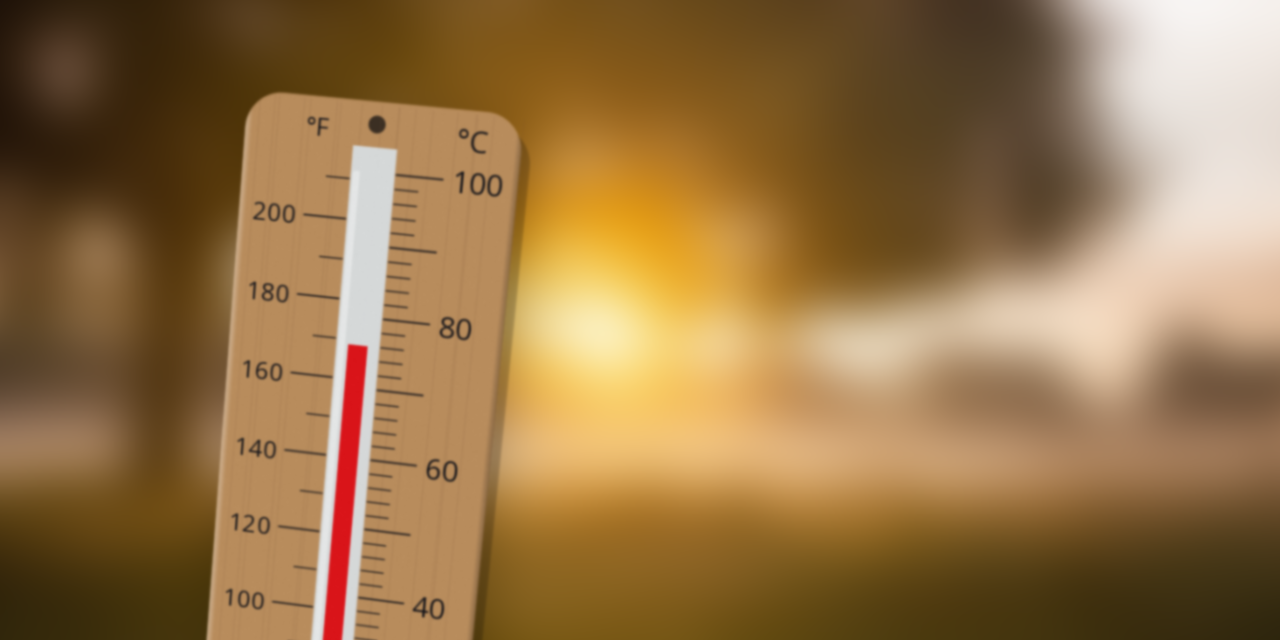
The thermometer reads 76 °C
